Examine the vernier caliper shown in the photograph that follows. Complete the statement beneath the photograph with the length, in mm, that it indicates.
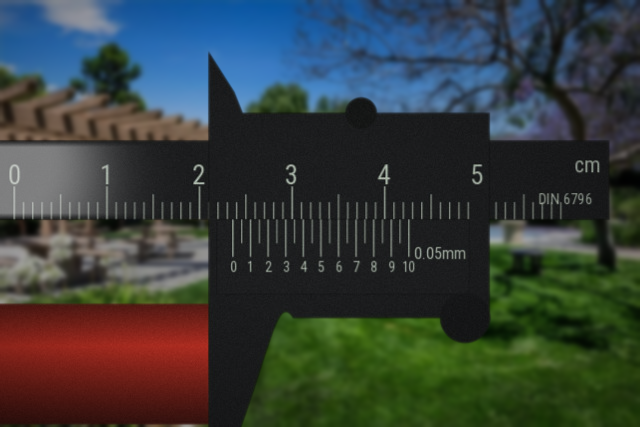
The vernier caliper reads 23.6 mm
